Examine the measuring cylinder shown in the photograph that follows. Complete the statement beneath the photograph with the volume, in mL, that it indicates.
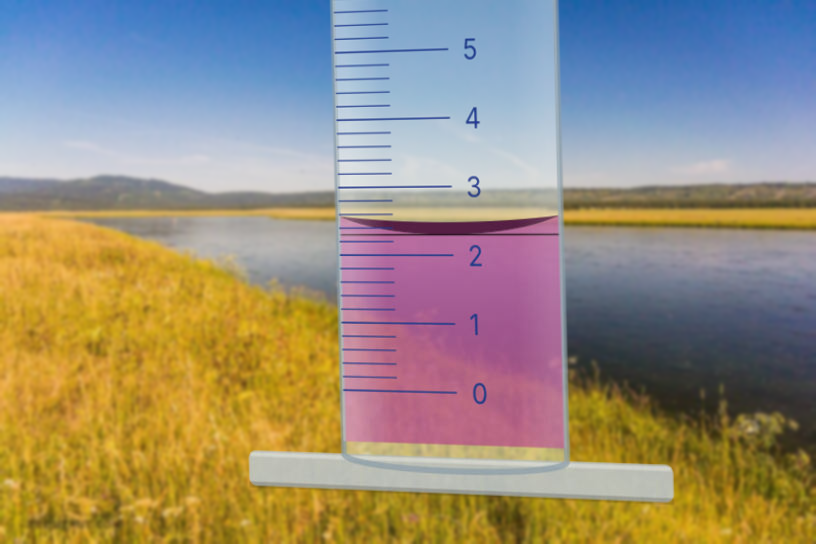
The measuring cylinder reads 2.3 mL
